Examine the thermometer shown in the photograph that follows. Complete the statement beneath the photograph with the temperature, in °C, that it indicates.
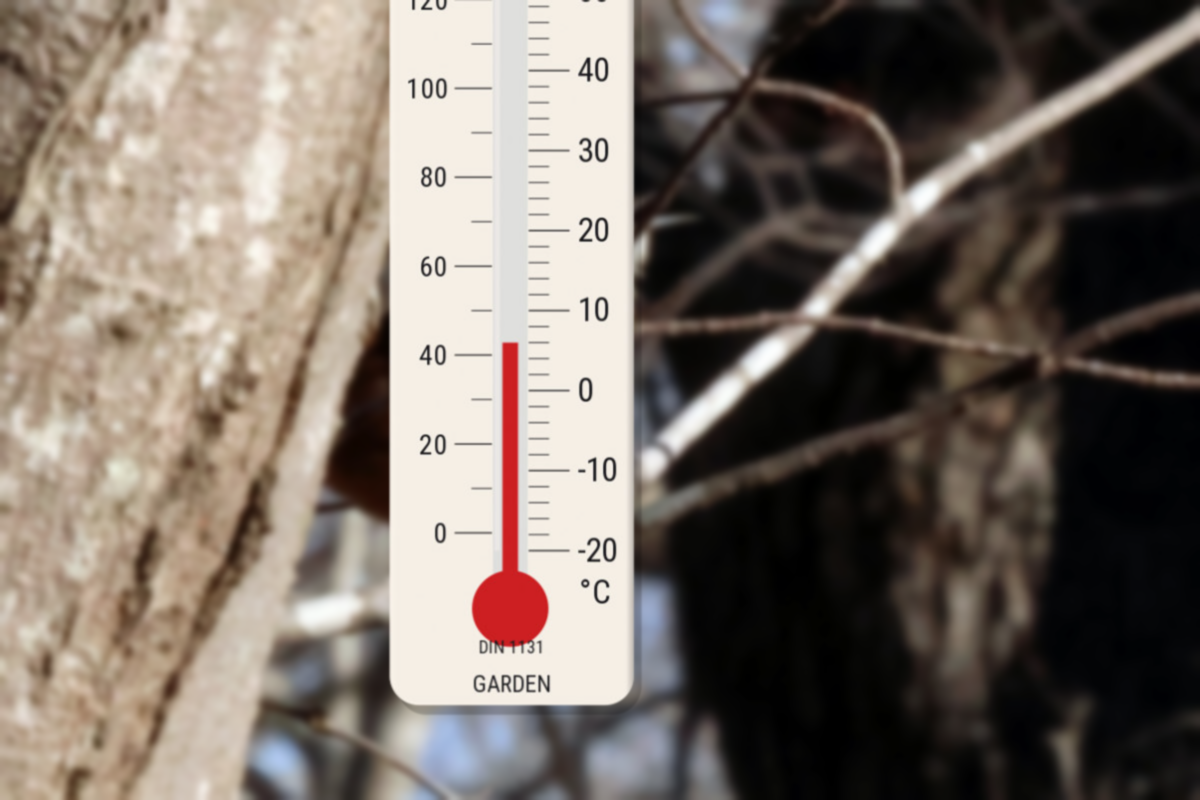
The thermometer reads 6 °C
